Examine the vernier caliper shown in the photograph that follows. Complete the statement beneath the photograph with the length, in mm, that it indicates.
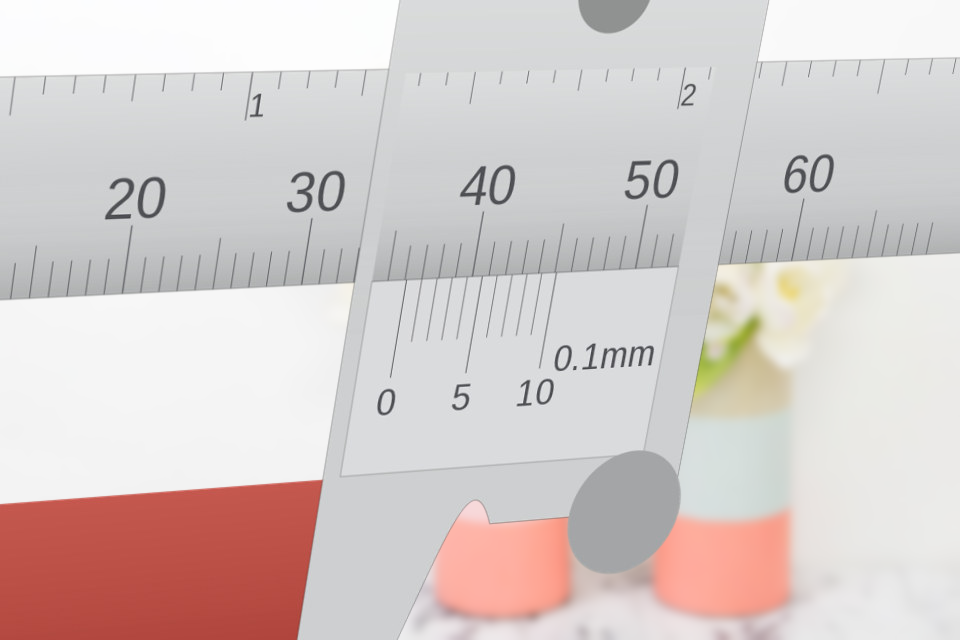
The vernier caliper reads 36.1 mm
